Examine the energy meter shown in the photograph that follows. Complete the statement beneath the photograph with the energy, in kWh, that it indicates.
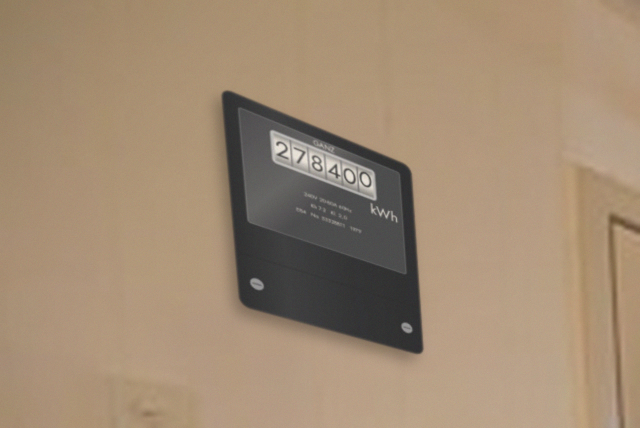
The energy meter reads 278400 kWh
